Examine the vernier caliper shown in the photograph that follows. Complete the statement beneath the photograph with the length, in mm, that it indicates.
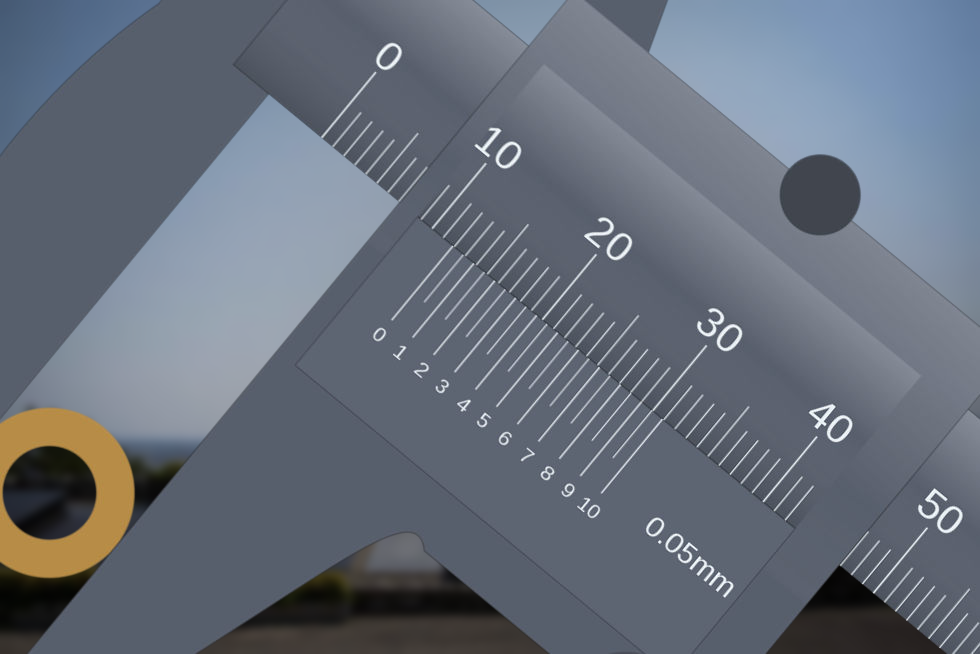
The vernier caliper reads 11.9 mm
